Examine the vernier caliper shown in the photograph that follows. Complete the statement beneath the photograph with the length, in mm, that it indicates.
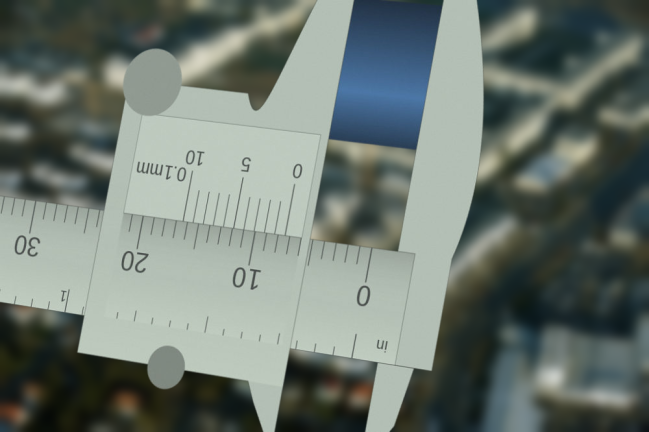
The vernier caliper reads 7.4 mm
